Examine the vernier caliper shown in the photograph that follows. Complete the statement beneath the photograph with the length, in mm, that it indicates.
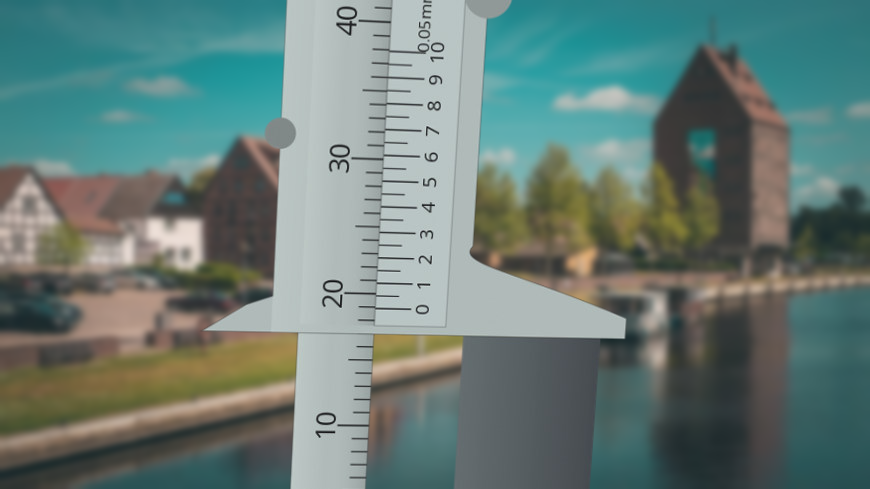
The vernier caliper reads 18.9 mm
